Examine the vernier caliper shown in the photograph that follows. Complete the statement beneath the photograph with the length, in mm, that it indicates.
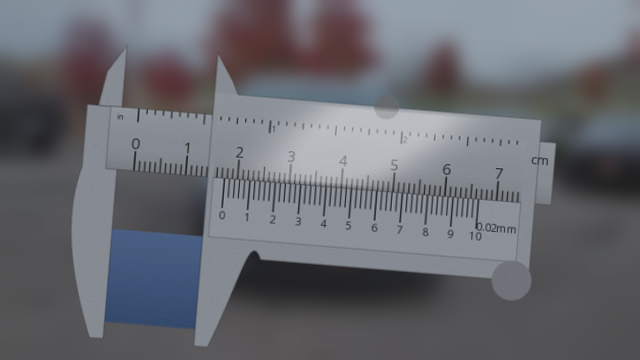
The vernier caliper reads 17.5 mm
